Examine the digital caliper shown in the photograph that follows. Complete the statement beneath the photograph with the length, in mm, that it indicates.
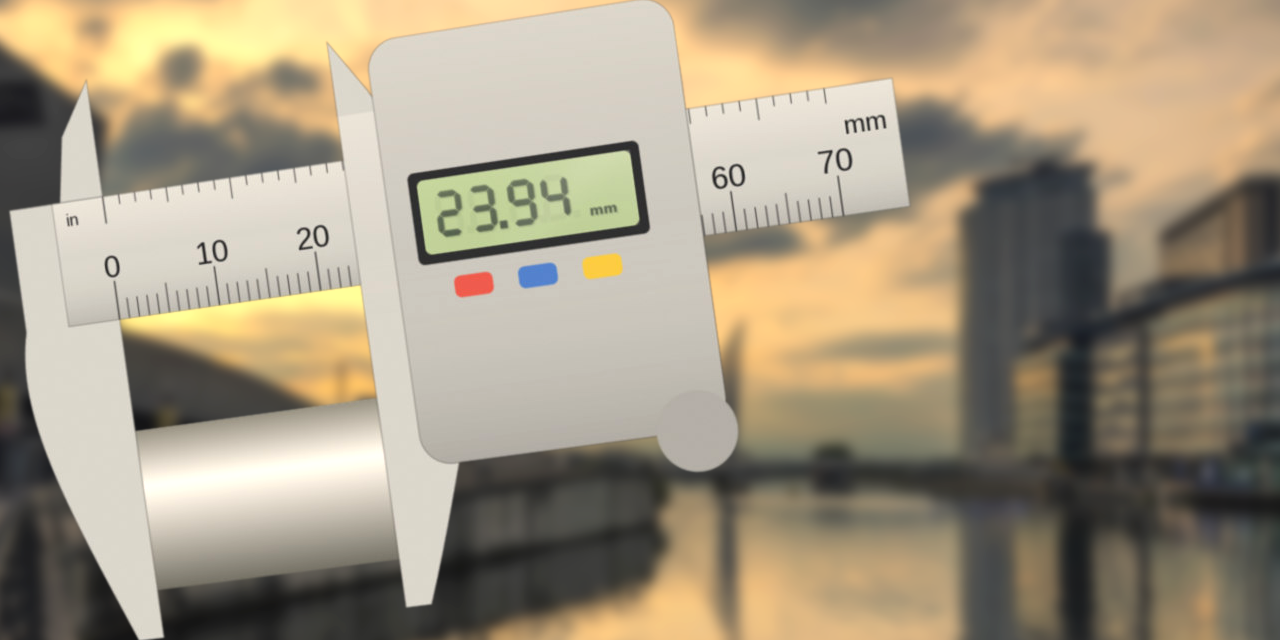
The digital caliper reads 23.94 mm
